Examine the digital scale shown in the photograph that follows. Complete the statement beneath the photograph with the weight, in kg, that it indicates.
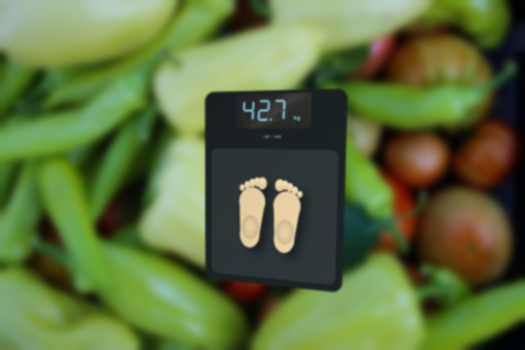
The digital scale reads 42.7 kg
